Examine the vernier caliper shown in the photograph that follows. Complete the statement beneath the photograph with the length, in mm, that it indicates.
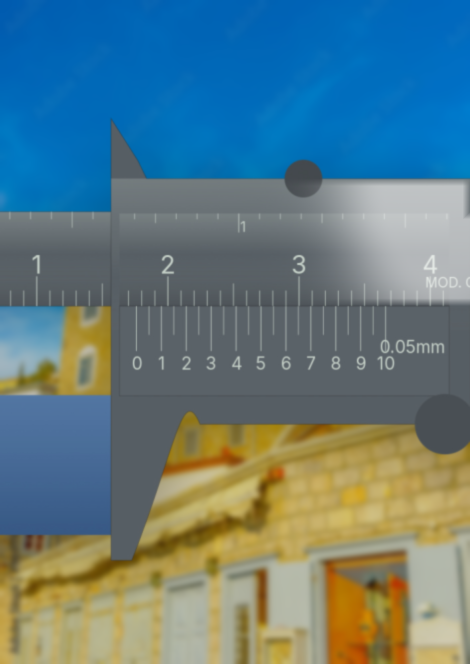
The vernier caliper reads 17.6 mm
